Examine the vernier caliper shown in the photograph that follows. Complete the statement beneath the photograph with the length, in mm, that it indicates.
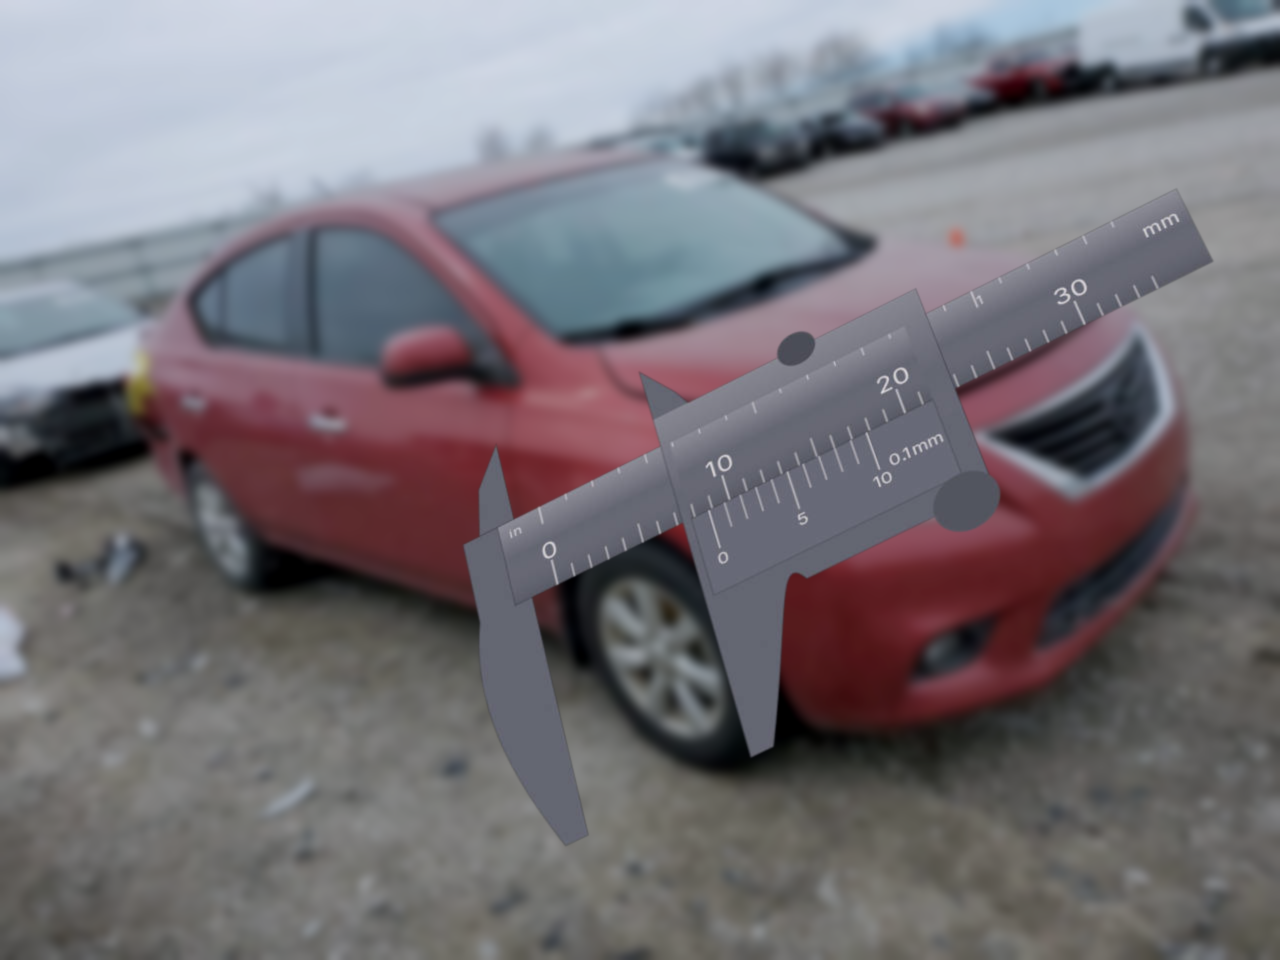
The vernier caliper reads 8.8 mm
